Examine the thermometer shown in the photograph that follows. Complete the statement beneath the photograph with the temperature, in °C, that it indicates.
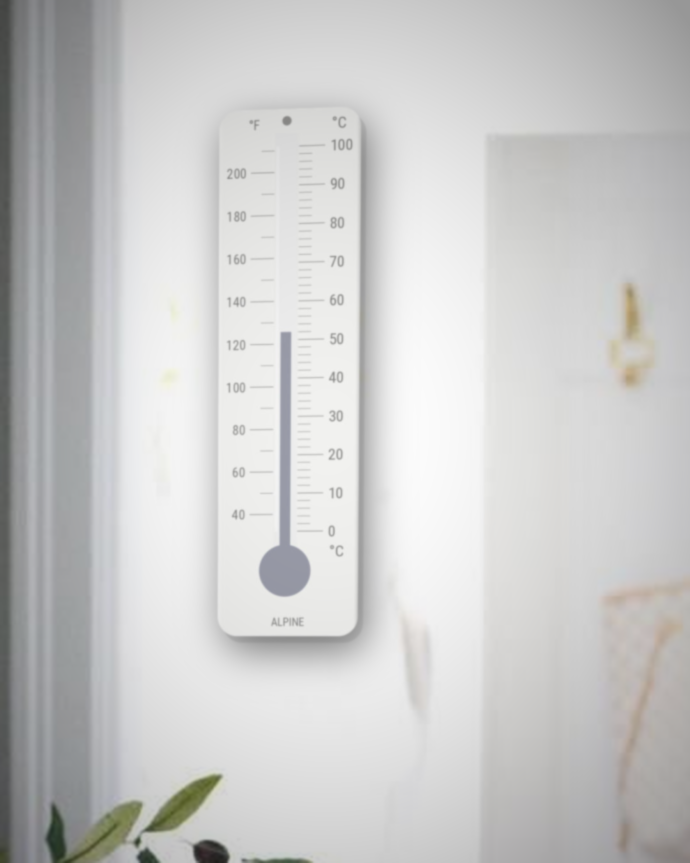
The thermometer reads 52 °C
